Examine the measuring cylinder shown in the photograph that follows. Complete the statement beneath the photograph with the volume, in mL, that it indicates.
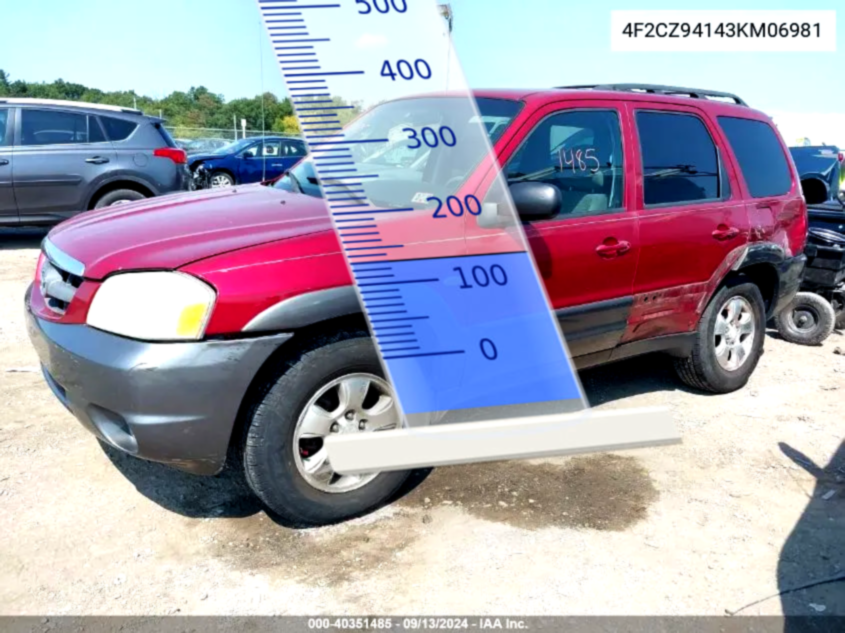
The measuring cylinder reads 130 mL
